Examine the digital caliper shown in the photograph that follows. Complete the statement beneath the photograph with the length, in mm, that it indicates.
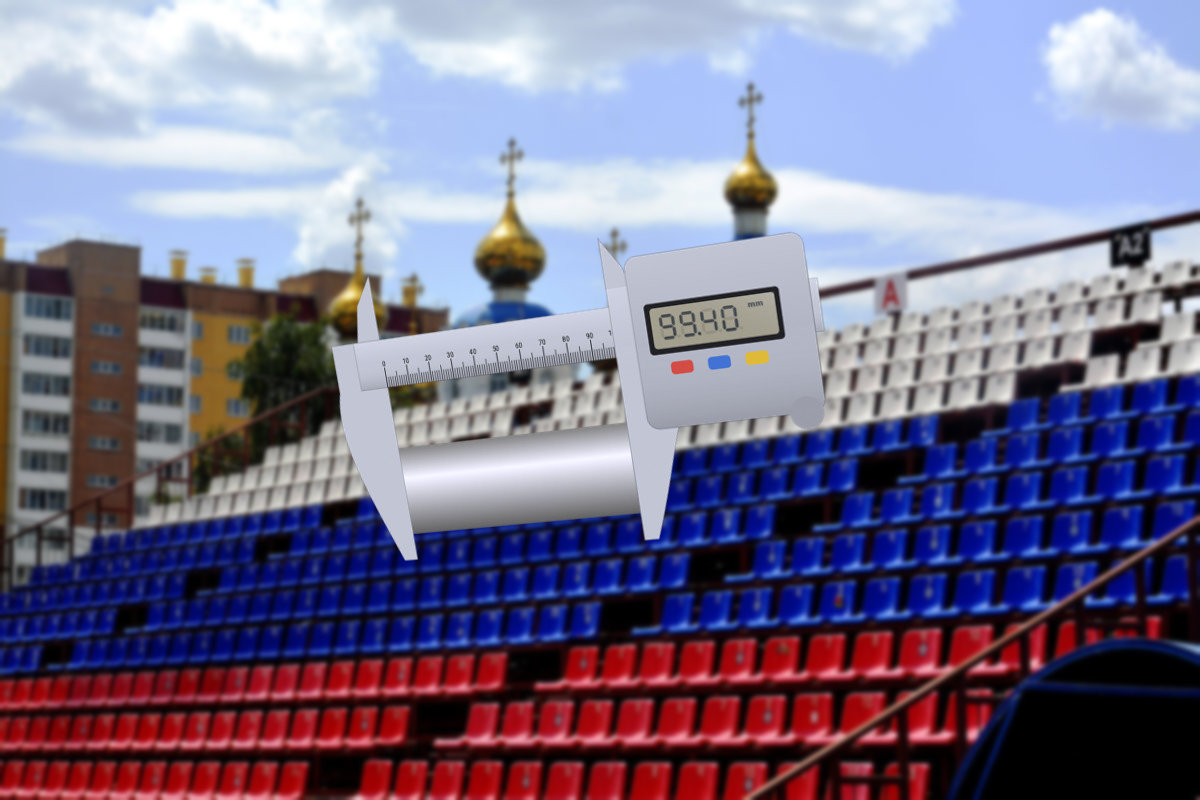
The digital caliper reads 99.40 mm
